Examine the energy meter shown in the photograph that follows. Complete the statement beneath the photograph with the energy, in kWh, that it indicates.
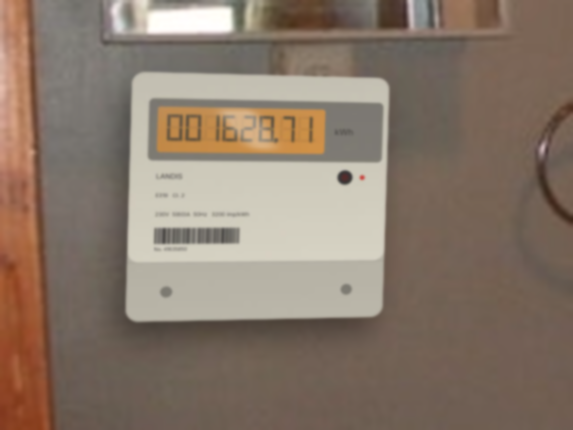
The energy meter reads 1628.71 kWh
